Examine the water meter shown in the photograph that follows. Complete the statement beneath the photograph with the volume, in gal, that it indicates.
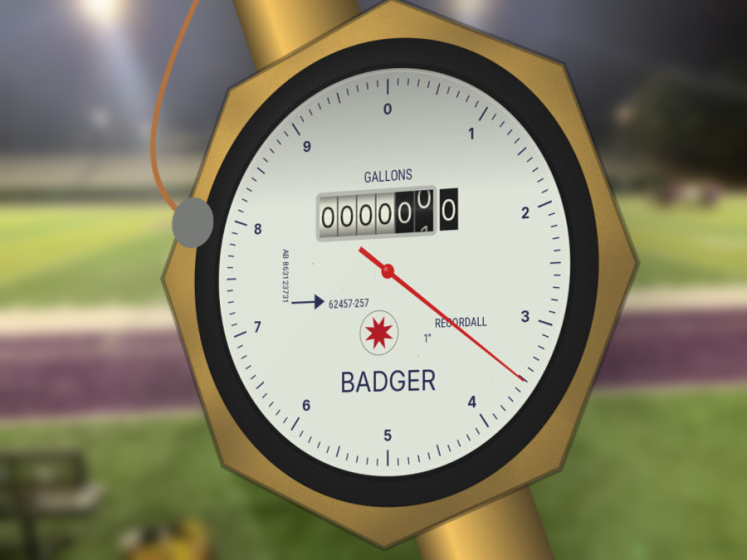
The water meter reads 3.5 gal
